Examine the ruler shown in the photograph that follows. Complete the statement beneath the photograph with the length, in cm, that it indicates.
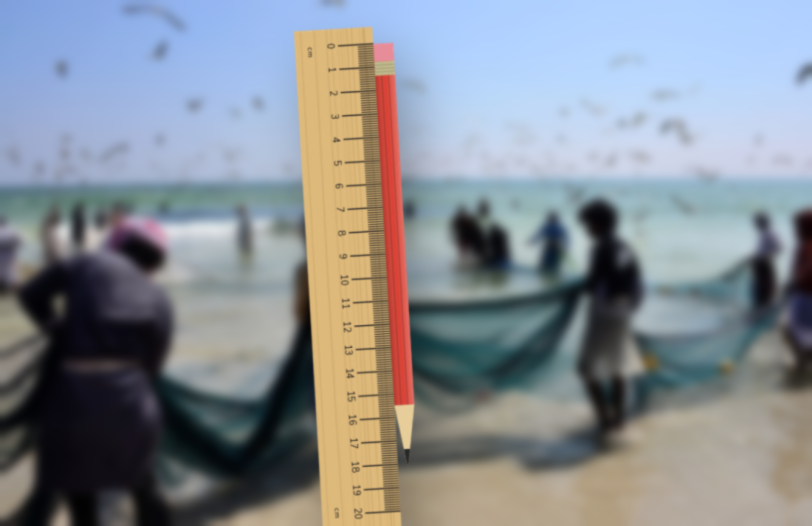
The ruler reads 18 cm
